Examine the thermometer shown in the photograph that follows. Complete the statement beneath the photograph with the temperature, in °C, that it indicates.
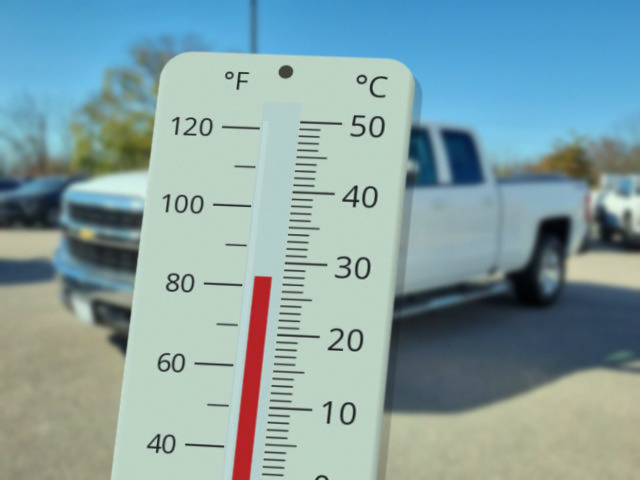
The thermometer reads 28 °C
